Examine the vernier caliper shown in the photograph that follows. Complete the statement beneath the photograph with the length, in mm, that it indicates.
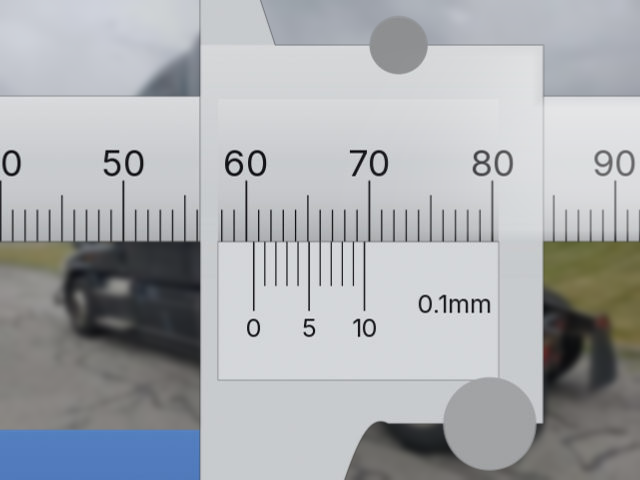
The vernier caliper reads 60.6 mm
